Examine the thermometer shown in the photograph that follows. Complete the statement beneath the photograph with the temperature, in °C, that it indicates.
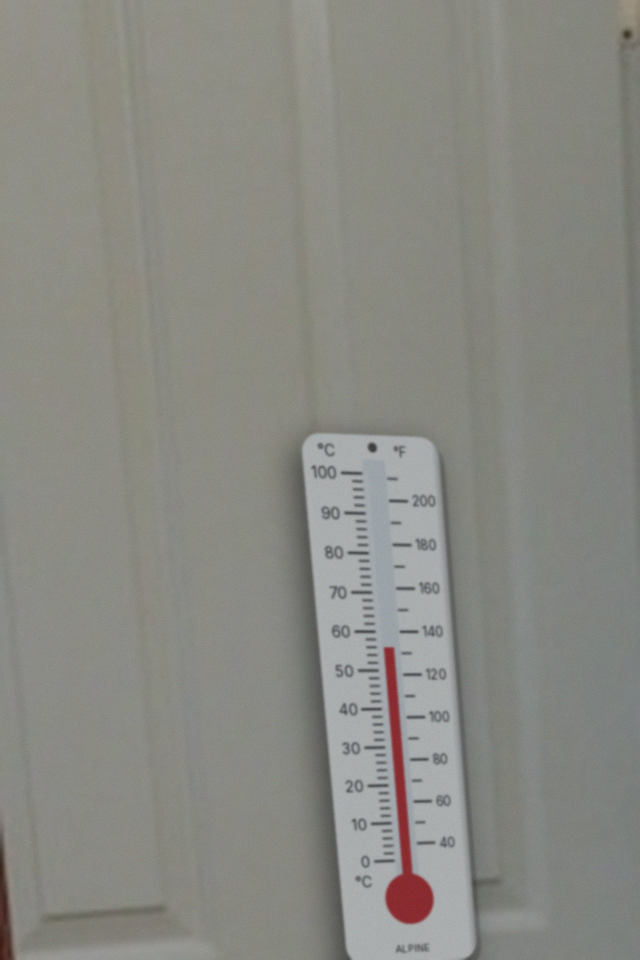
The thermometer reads 56 °C
